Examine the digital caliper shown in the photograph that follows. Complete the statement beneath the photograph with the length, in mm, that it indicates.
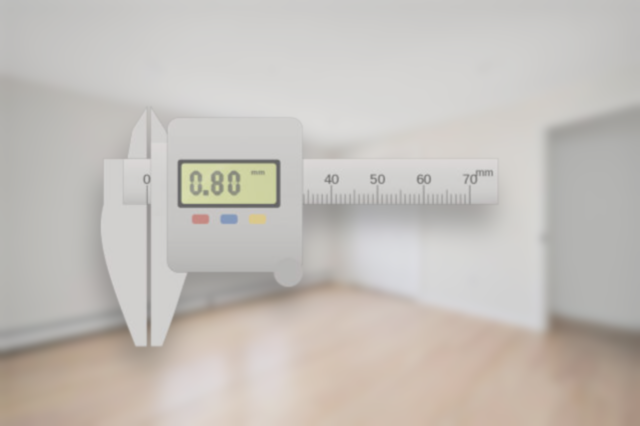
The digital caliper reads 0.80 mm
